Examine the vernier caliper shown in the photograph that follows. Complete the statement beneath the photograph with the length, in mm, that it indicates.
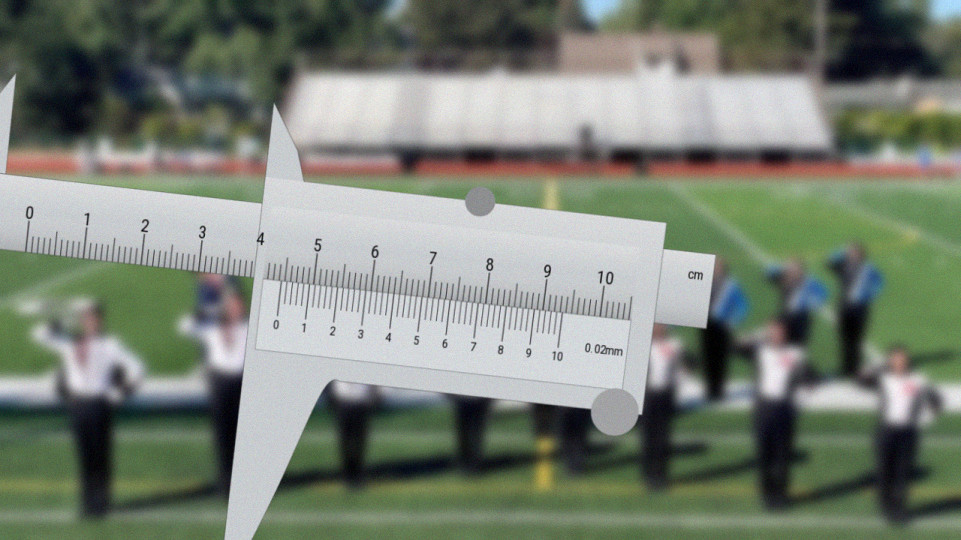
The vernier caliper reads 44.4 mm
